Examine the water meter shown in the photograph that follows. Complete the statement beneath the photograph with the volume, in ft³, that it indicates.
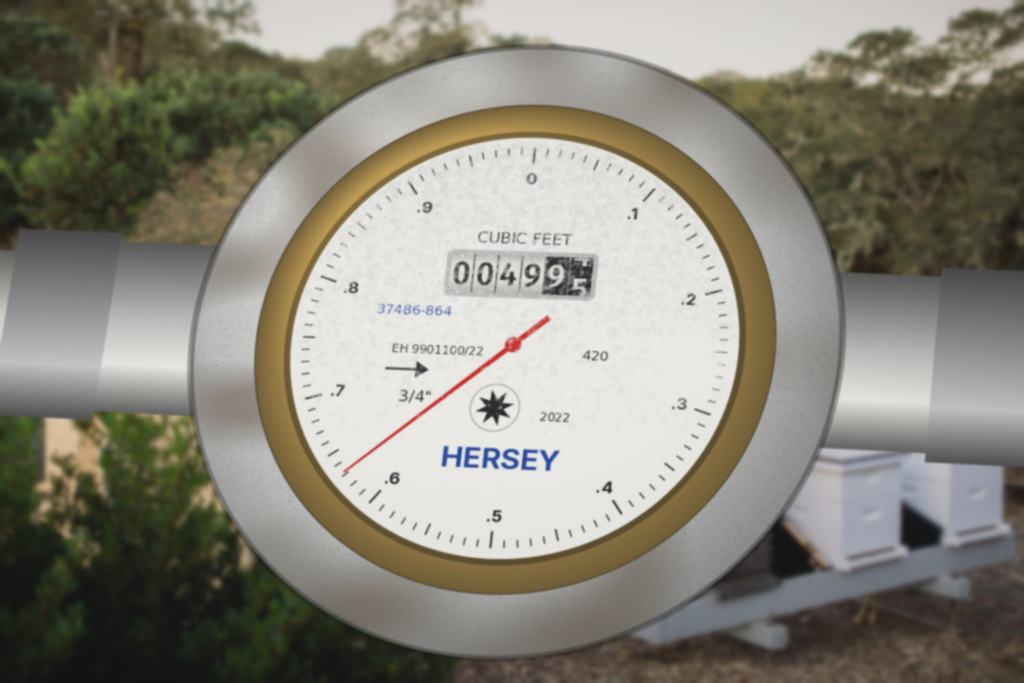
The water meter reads 4994.63 ft³
